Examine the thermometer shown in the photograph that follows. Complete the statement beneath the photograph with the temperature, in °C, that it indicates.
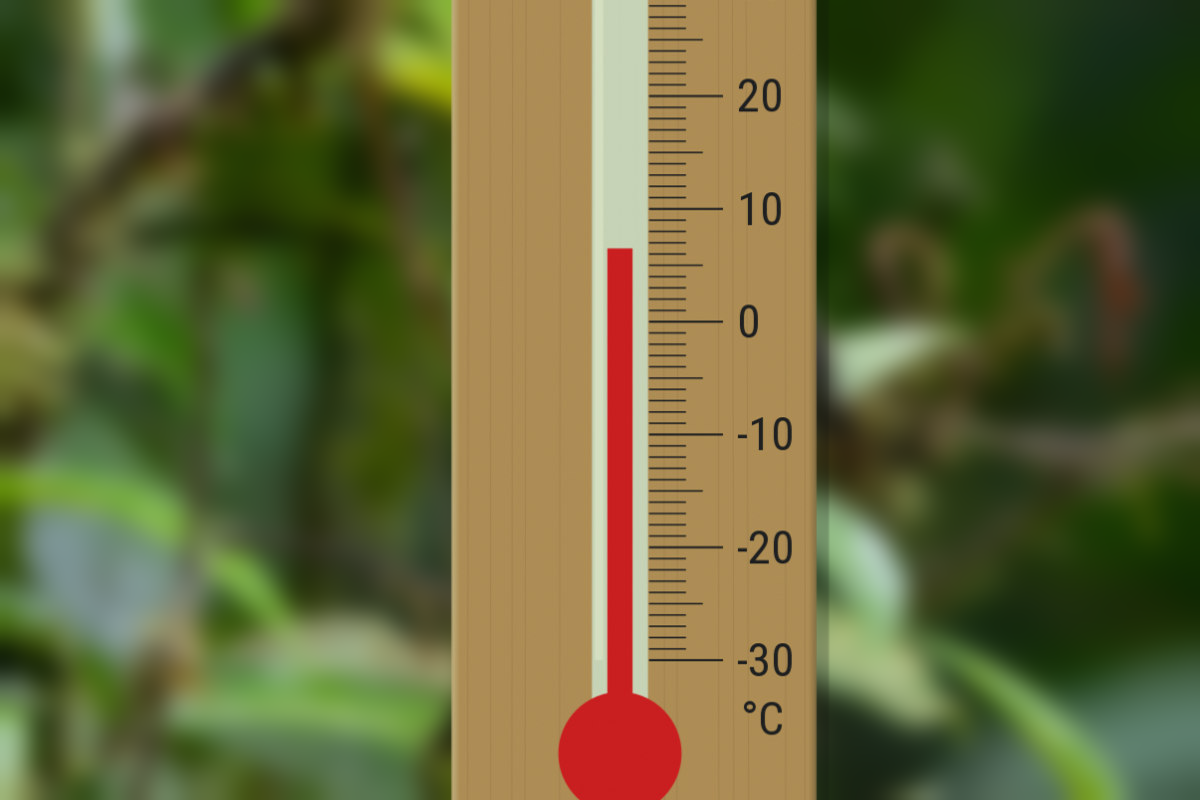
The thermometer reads 6.5 °C
